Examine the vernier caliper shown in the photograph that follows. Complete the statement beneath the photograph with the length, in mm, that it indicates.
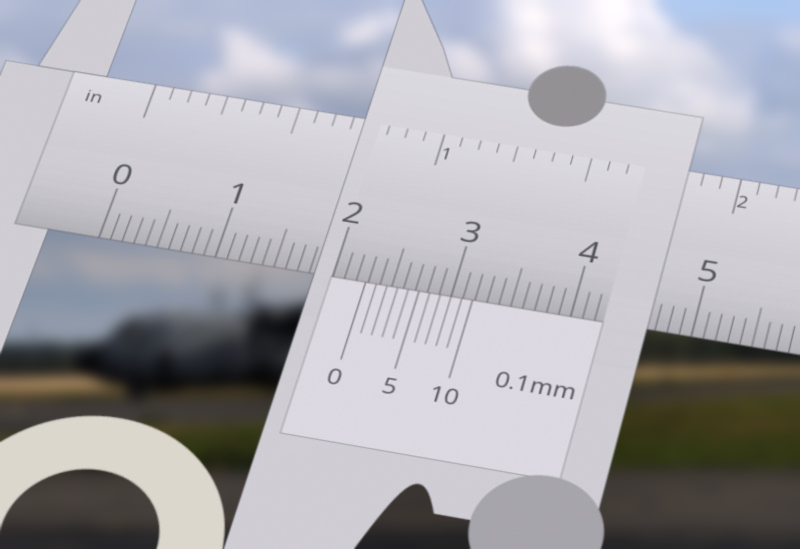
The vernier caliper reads 22.8 mm
